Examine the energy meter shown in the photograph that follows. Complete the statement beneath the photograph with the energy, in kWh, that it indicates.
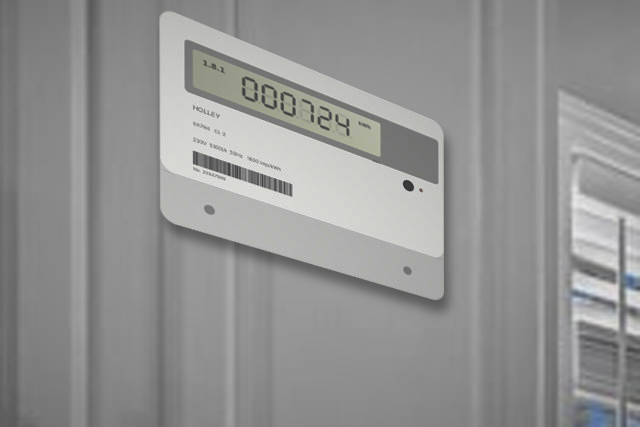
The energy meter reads 724 kWh
